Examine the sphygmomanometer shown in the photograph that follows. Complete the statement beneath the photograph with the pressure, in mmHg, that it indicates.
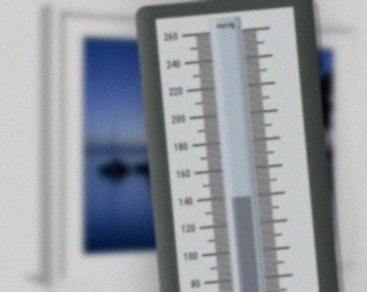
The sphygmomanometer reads 140 mmHg
